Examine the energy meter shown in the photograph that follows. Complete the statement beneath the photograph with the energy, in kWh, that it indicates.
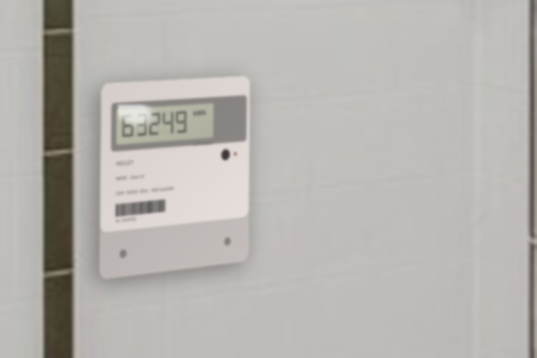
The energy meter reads 63249 kWh
